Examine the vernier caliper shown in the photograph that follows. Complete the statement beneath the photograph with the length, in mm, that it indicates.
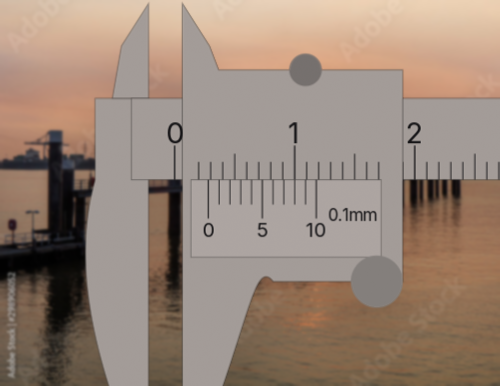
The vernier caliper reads 2.8 mm
